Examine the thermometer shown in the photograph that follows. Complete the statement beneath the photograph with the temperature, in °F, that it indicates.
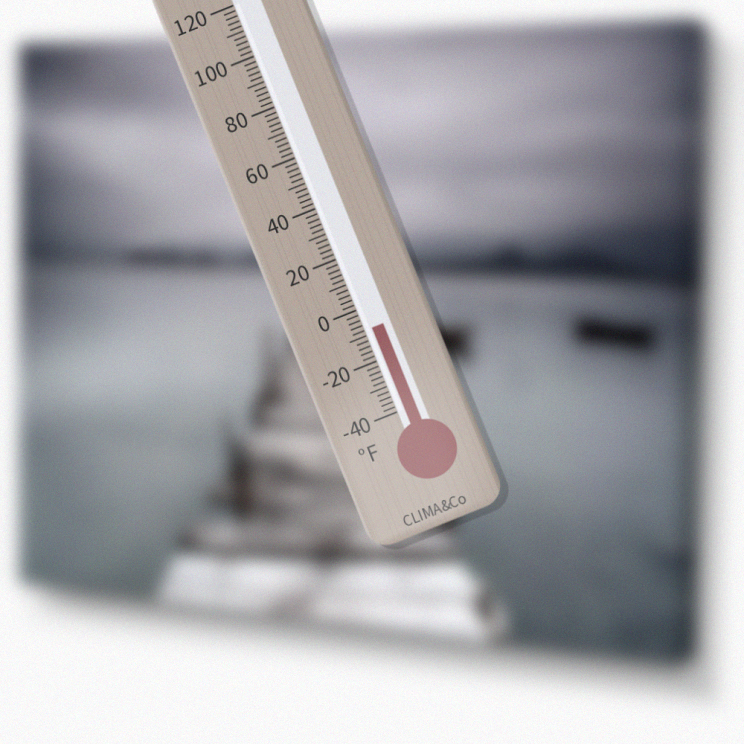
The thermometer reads -8 °F
